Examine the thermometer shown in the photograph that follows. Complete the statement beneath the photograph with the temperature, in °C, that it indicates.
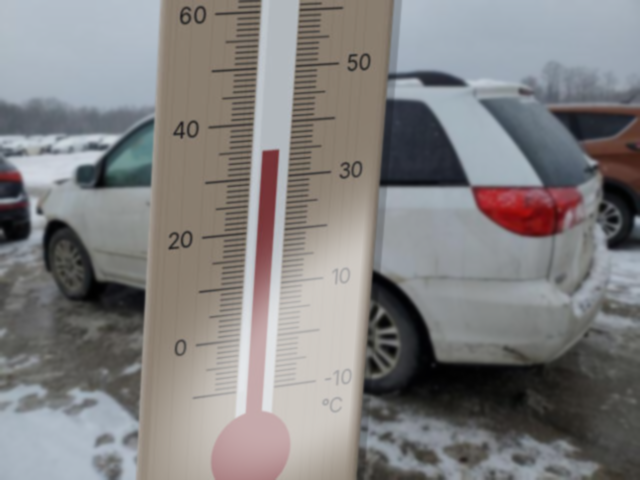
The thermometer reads 35 °C
